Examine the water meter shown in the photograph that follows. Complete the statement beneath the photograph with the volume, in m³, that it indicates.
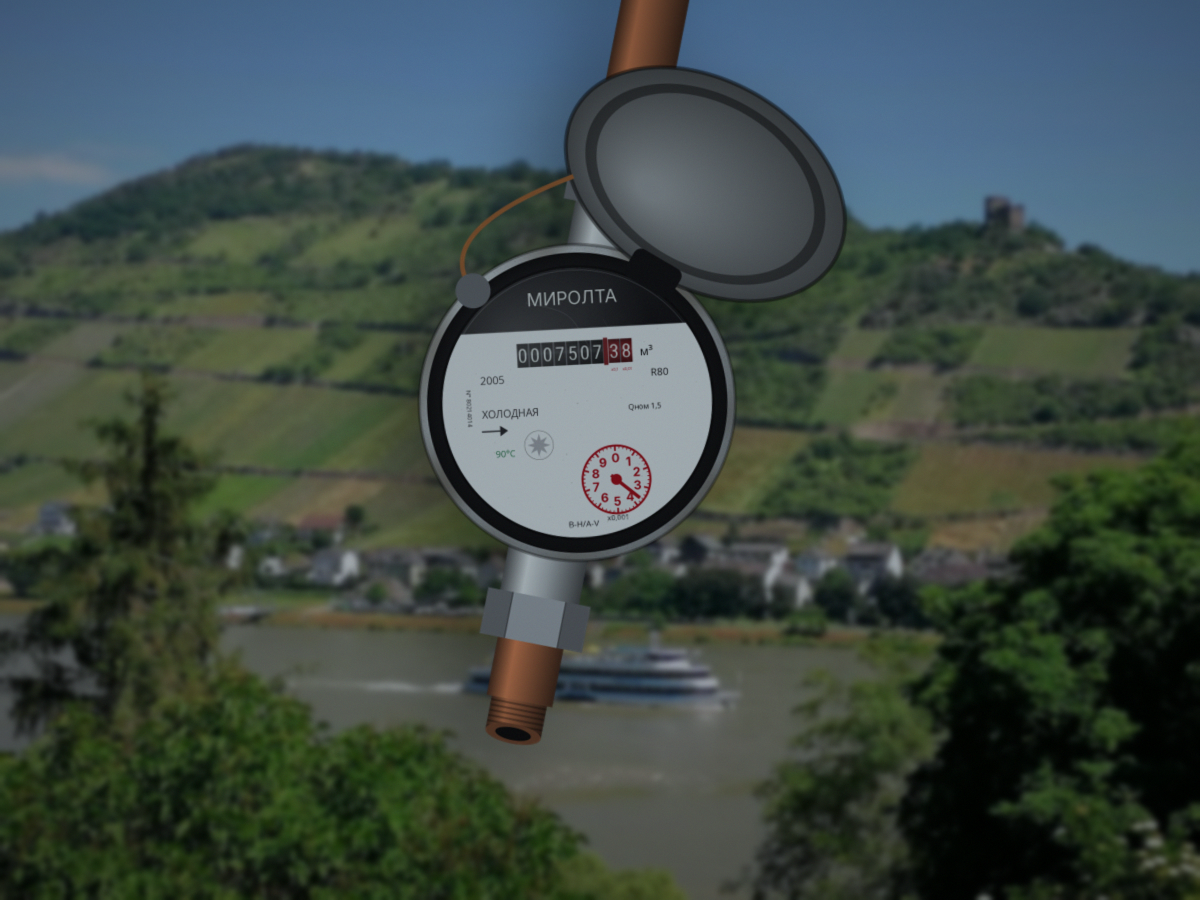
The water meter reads 7507.383 m³
